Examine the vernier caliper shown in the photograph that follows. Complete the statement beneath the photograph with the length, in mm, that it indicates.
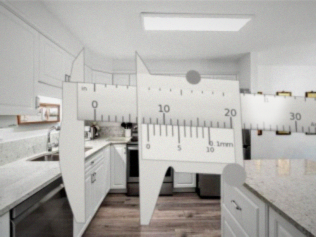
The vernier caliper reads 7.6 mm
